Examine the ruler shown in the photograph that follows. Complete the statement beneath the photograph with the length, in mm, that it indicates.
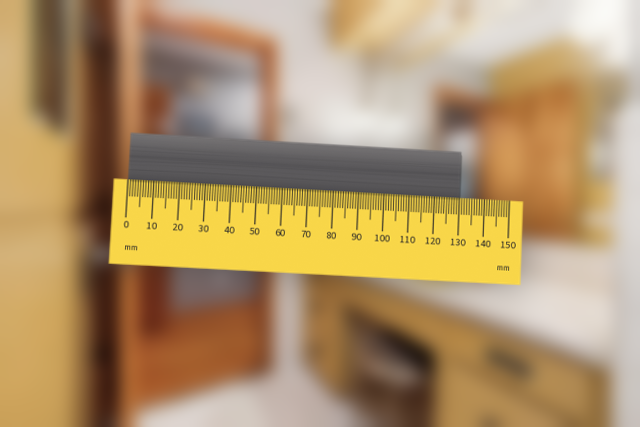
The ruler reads 130 mm
